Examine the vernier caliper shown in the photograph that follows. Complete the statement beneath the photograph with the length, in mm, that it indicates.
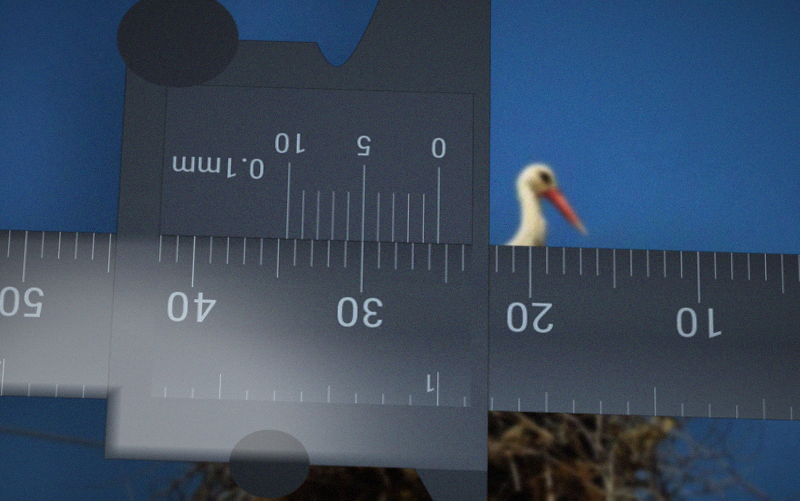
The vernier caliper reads 25.5 mm
